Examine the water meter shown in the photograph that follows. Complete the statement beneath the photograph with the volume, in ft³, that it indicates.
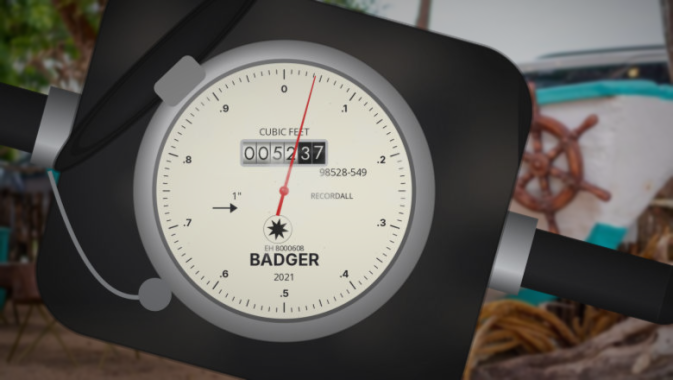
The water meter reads 5237.04 ft³
